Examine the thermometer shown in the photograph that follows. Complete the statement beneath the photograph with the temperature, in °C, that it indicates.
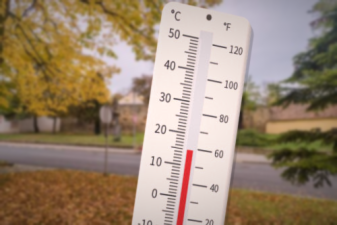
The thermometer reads 15 °C
